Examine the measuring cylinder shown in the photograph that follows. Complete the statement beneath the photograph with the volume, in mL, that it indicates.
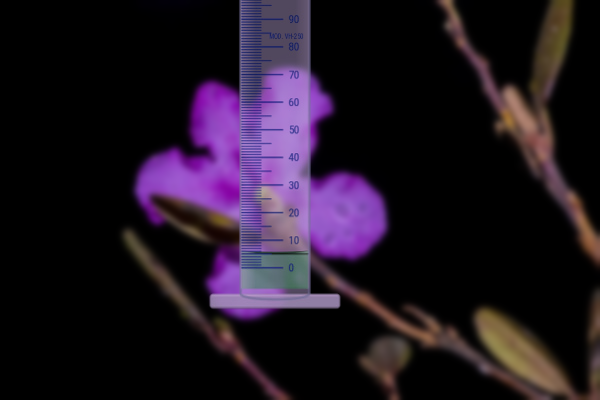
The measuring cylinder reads 5 mL
